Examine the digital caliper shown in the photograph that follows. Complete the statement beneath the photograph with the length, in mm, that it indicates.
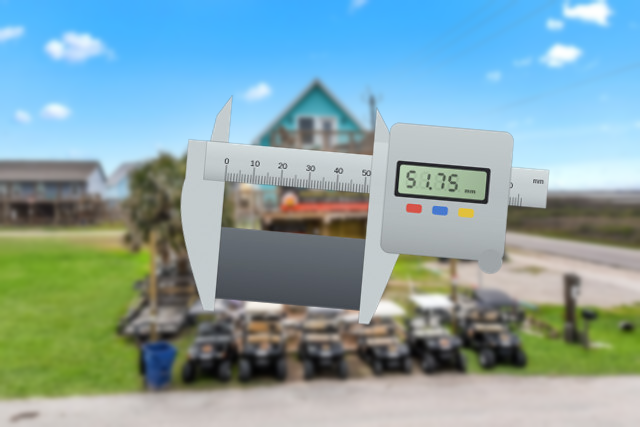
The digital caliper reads 51.75 mm
